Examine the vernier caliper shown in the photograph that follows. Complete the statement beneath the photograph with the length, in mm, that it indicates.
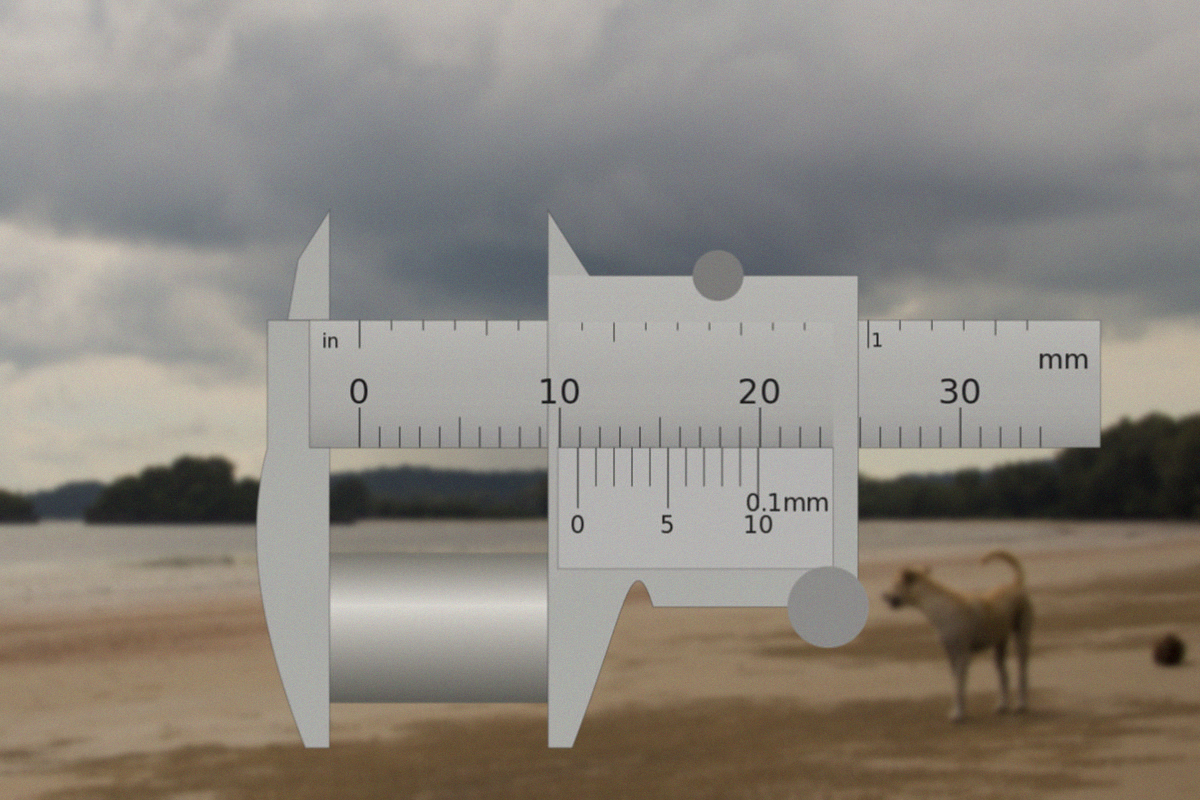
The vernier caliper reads 10.9 mm
